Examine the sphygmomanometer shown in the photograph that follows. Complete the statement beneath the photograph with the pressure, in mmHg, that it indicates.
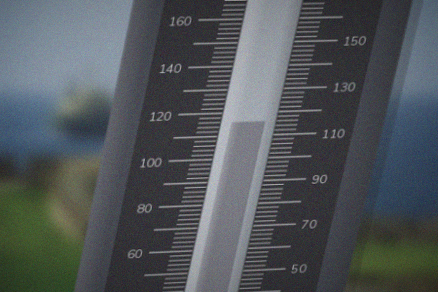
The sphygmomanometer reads 116 mmHg
